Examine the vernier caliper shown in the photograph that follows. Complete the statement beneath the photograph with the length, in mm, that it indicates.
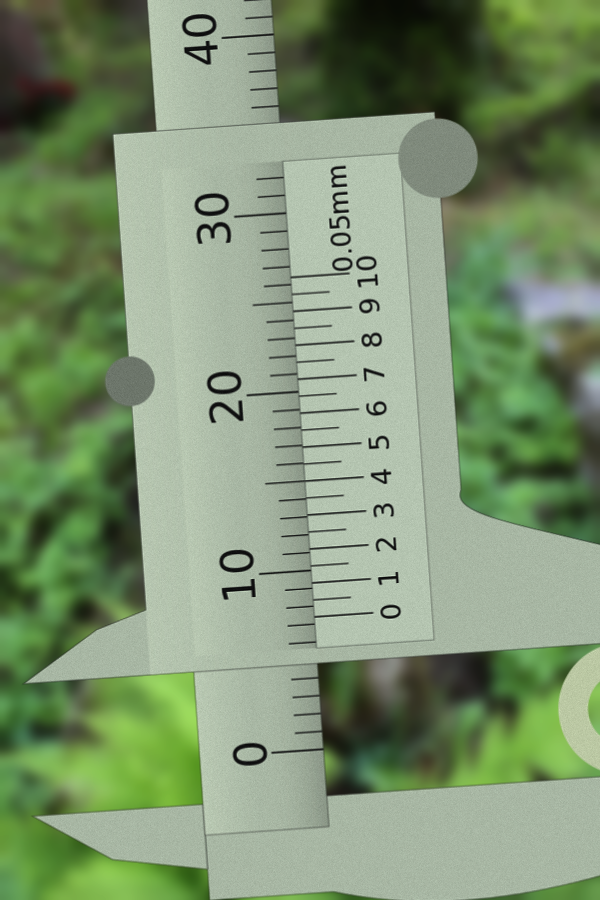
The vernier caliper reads 7.4 mm
